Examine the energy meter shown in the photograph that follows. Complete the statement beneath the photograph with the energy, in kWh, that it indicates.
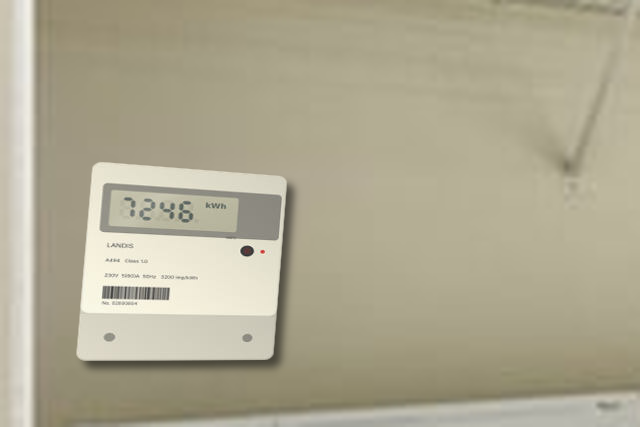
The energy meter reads 7246 kWh
